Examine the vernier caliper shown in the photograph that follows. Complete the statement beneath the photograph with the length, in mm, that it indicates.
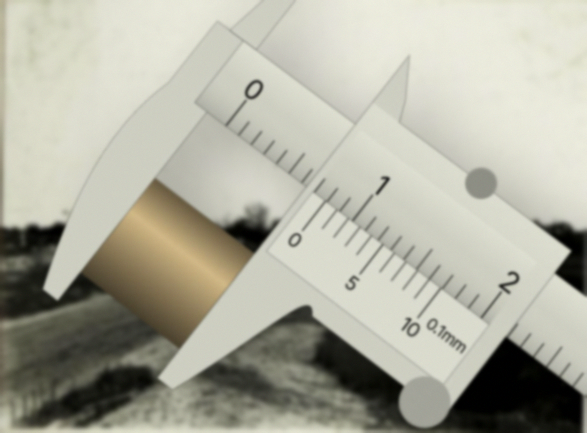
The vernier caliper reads 7.9 mm
